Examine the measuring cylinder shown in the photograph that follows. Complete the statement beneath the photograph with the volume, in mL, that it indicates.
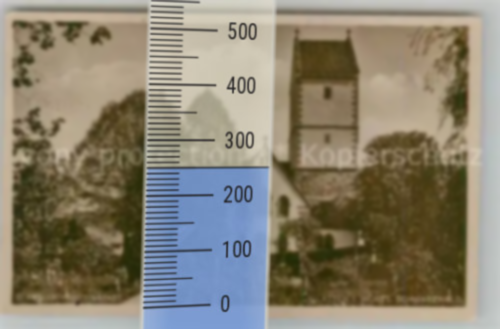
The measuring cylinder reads 250 mL
